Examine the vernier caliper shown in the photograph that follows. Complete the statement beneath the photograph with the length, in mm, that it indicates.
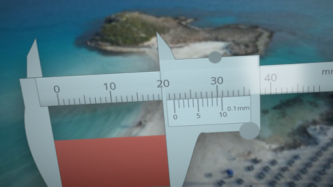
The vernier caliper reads 21.8 mm
